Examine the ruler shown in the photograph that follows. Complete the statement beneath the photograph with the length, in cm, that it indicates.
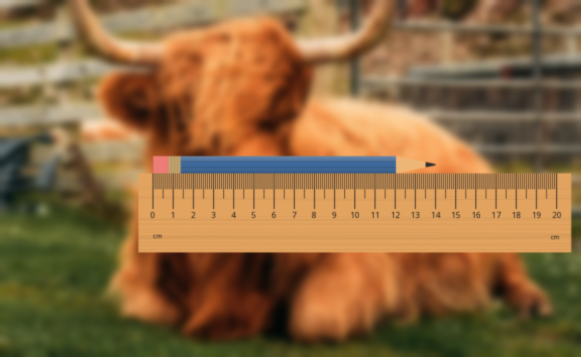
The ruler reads 14 cm
